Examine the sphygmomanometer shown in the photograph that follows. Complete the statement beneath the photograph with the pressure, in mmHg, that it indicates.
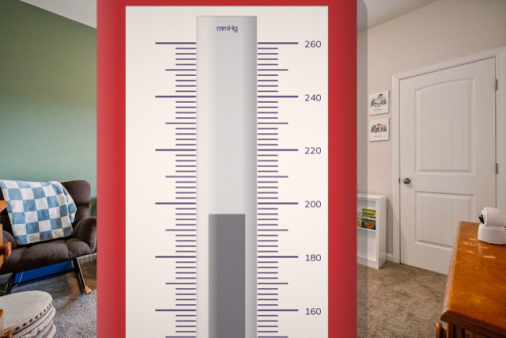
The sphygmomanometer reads 196 mmHg
